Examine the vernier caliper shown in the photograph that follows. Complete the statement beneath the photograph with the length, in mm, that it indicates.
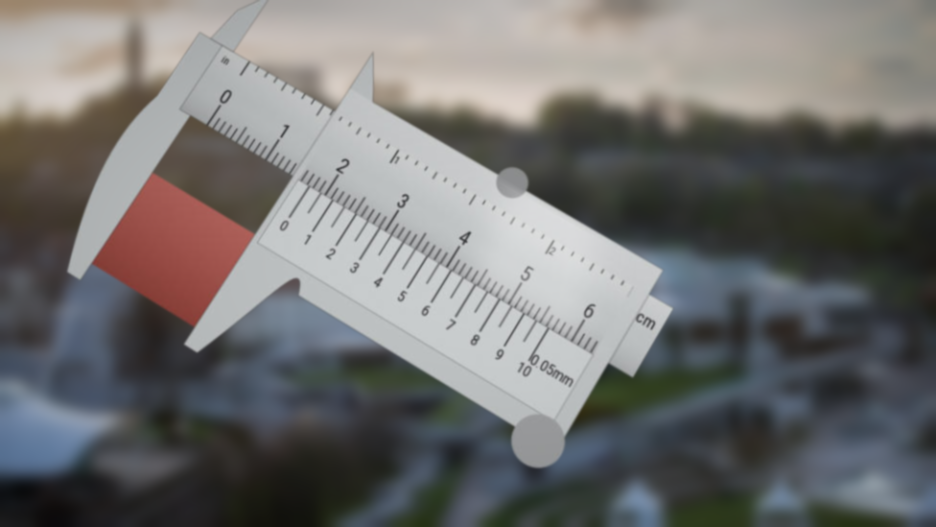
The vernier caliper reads 17.4 mm
